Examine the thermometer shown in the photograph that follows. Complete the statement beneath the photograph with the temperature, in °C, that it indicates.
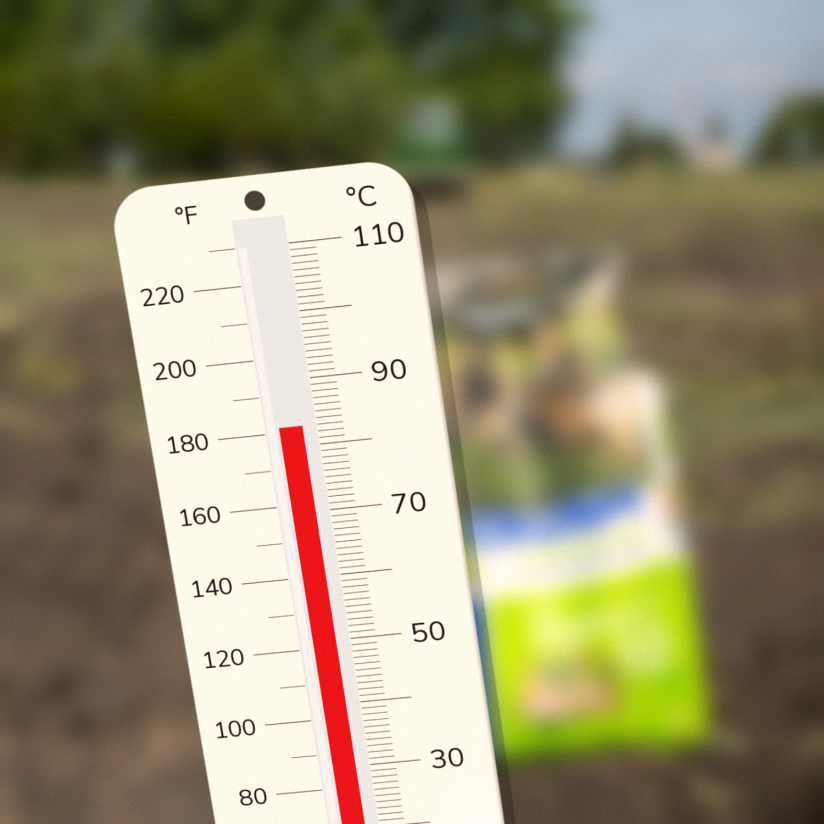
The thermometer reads 83 °C
